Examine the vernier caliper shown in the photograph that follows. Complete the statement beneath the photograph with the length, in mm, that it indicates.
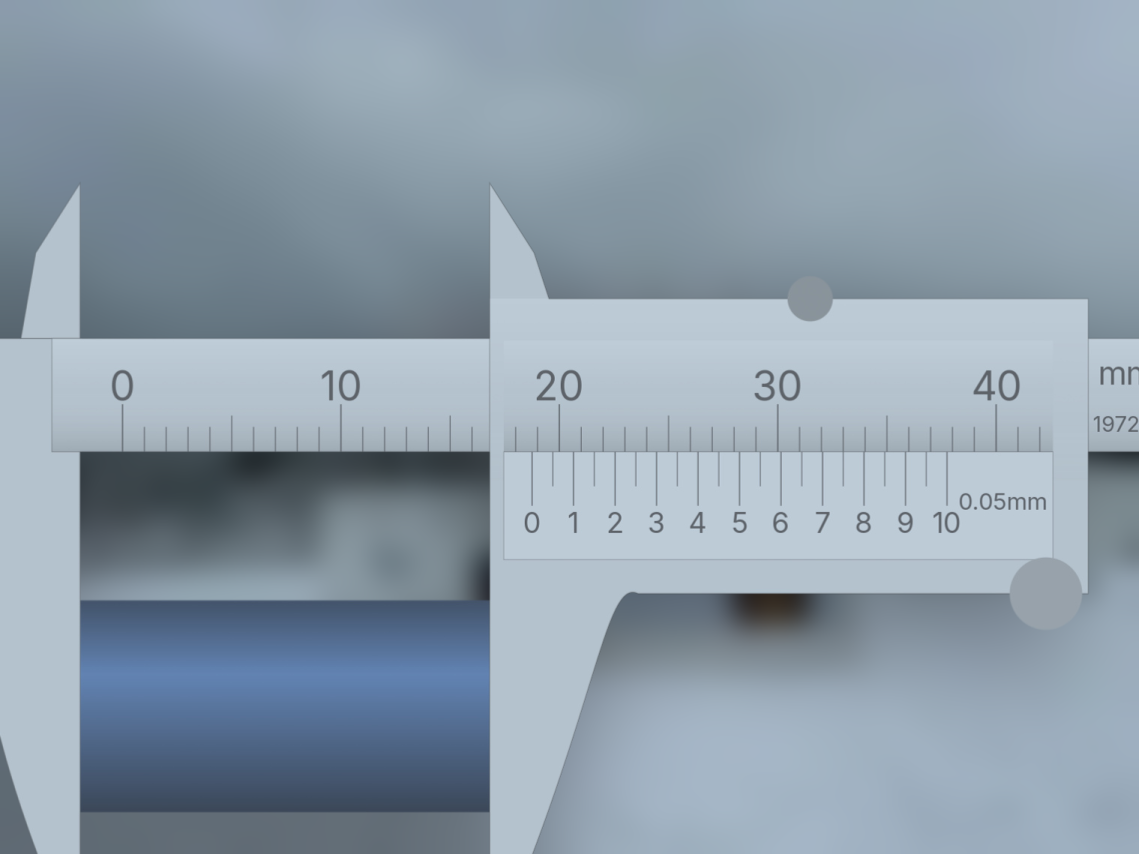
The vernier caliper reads 18.75 mm
